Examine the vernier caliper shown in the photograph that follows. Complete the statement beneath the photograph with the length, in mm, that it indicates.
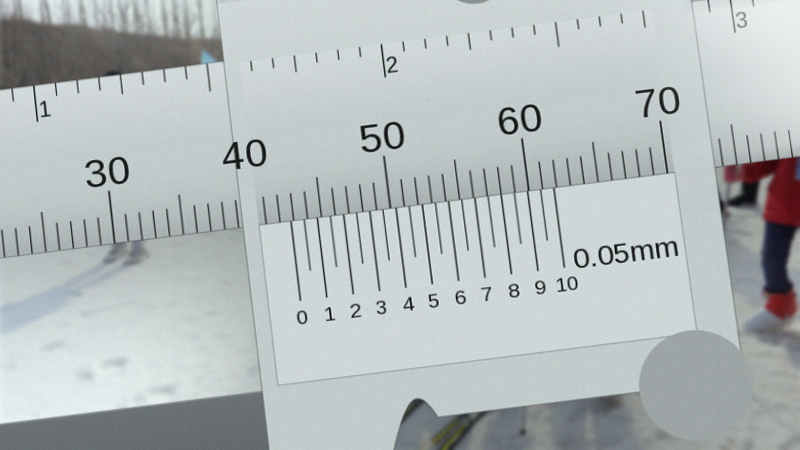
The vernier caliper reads 42.8 mm
